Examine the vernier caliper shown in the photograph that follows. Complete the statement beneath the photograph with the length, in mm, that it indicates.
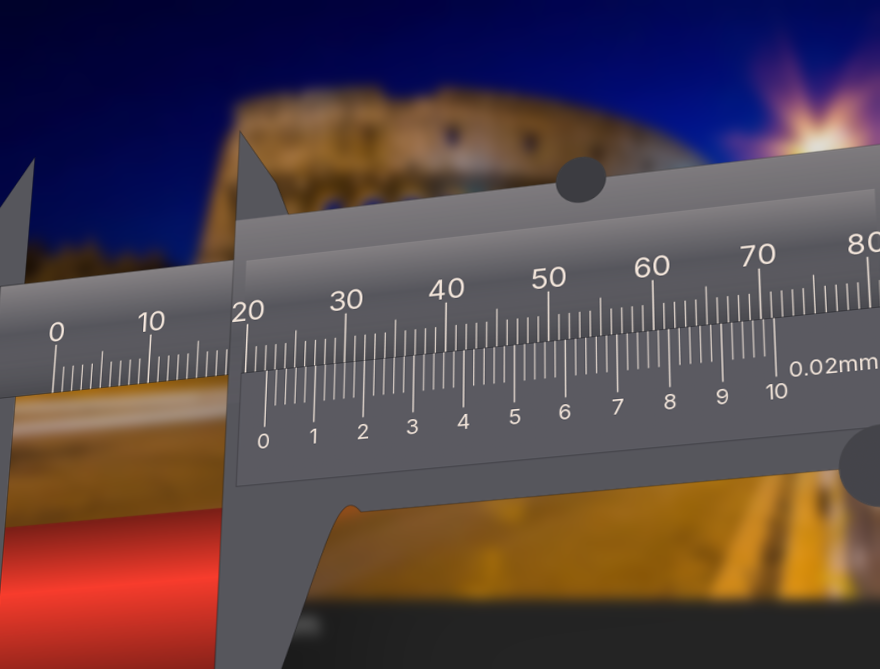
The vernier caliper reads 22.2 mm
